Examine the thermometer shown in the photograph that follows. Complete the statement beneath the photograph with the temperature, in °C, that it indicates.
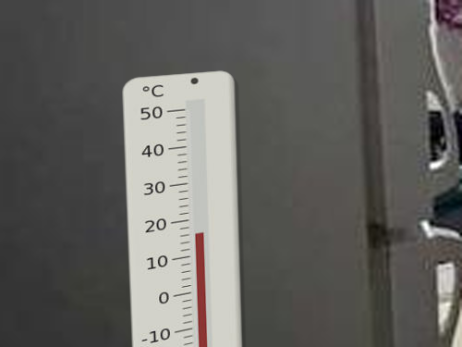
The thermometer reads 16 °C
